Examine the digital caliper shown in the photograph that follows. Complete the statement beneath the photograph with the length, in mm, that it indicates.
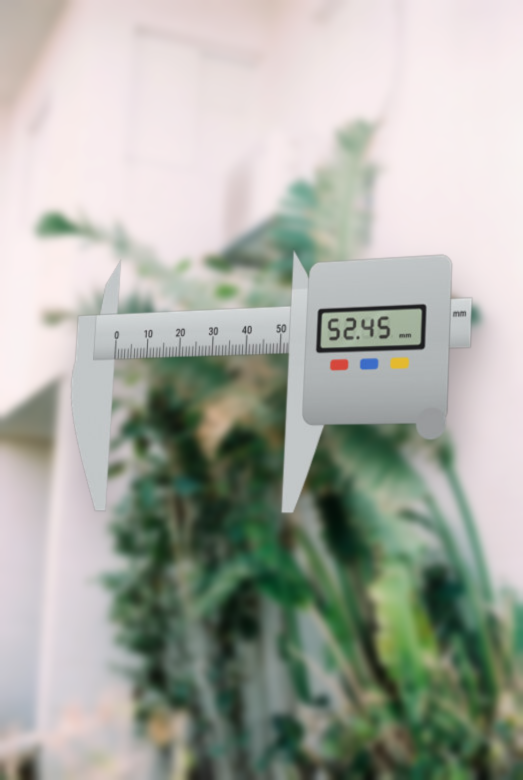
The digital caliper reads 52.45 mm
